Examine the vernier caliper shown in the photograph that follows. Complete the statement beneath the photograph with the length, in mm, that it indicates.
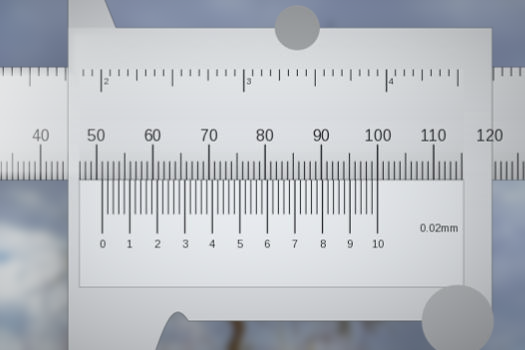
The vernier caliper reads 51.0 mm
